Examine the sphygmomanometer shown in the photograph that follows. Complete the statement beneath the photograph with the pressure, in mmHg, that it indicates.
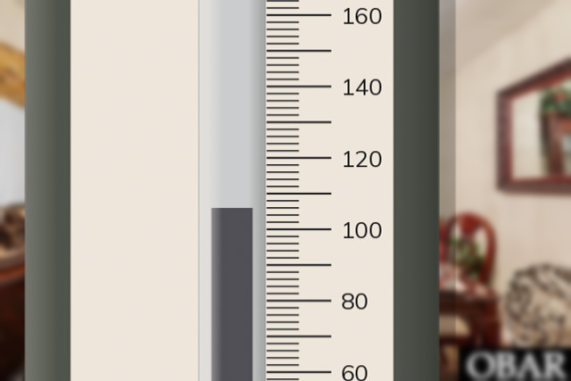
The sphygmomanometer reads 106 mmHg
